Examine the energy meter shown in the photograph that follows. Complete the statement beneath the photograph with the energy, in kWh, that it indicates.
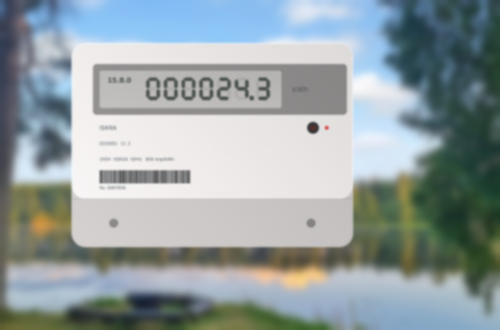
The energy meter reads 24.3 kWh
